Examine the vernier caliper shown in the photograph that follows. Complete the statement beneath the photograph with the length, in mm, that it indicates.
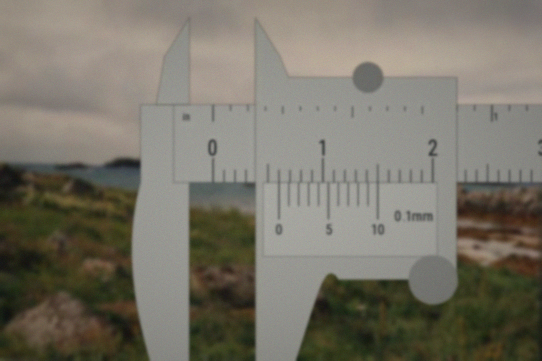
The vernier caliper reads 6.0 mm
